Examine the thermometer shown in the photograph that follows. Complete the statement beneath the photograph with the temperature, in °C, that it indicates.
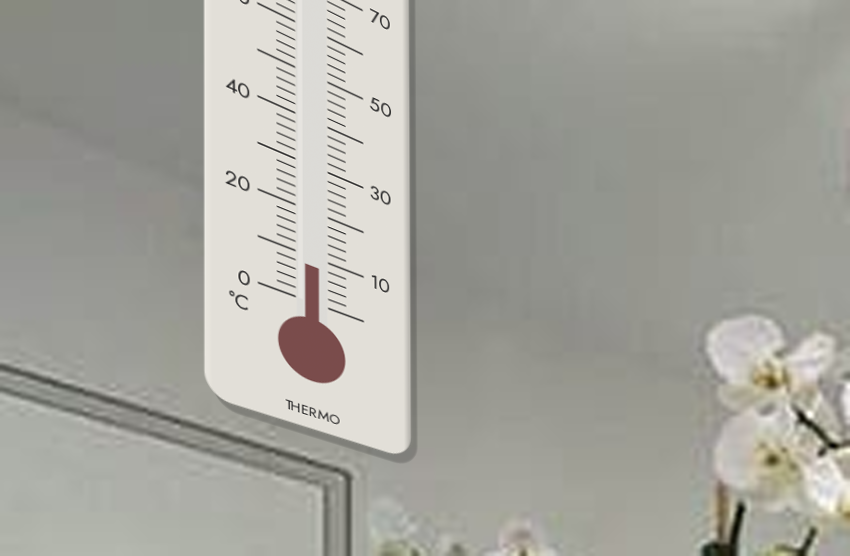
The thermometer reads 8 °C
